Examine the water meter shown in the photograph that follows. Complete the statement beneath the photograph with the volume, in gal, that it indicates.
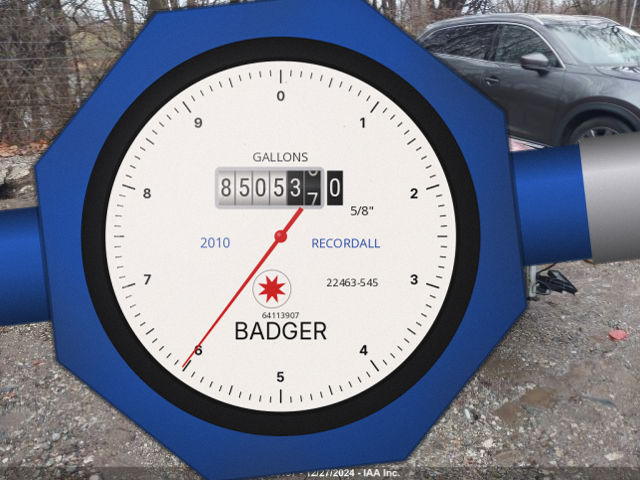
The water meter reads 8505366.0 gal
